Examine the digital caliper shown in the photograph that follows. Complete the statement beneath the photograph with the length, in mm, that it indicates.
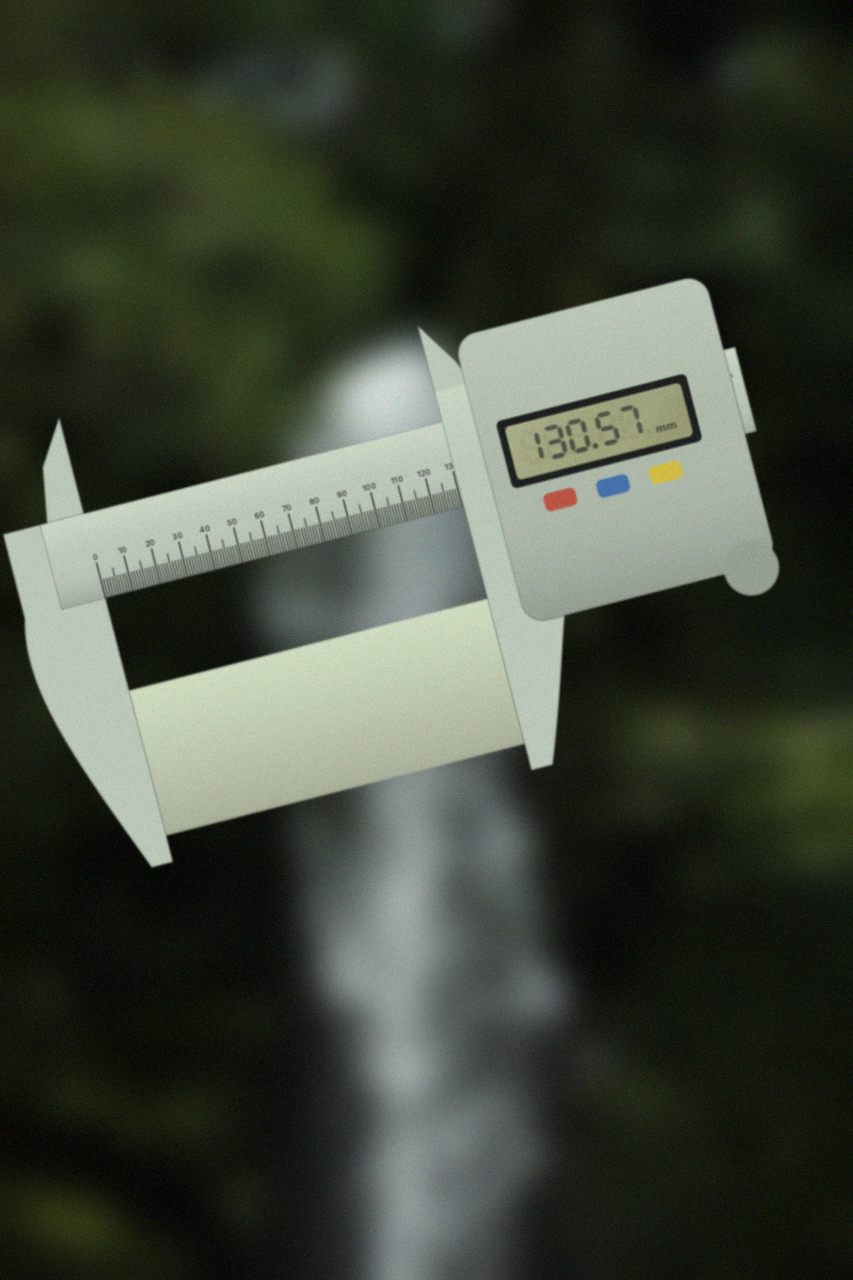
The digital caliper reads 130.57 mm
